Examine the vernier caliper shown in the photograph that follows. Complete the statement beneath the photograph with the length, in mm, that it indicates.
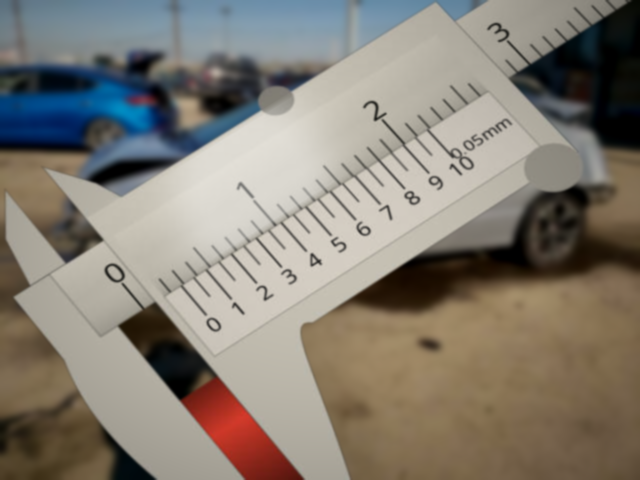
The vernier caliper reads 2.8 mm
